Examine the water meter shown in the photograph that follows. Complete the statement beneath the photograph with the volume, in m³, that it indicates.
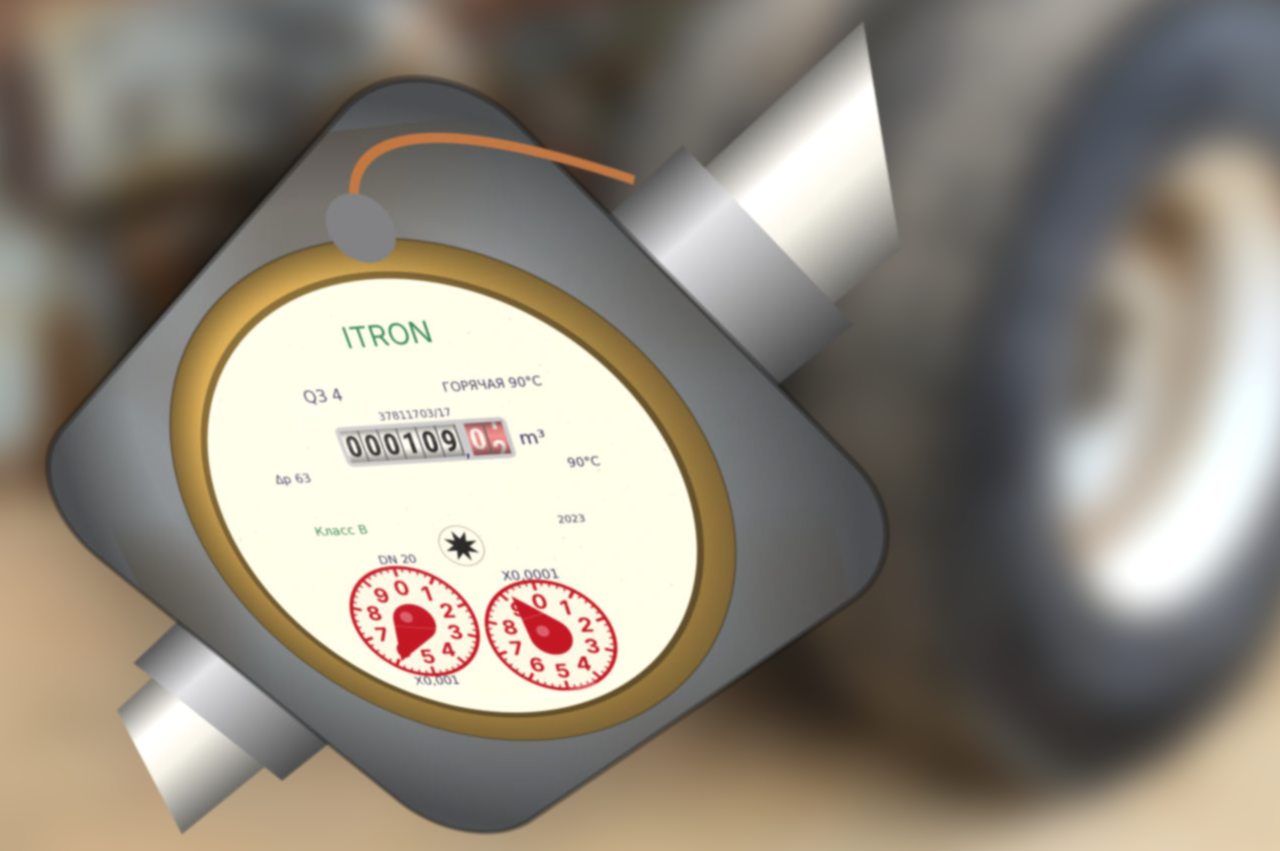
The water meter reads 109.0159 m³
